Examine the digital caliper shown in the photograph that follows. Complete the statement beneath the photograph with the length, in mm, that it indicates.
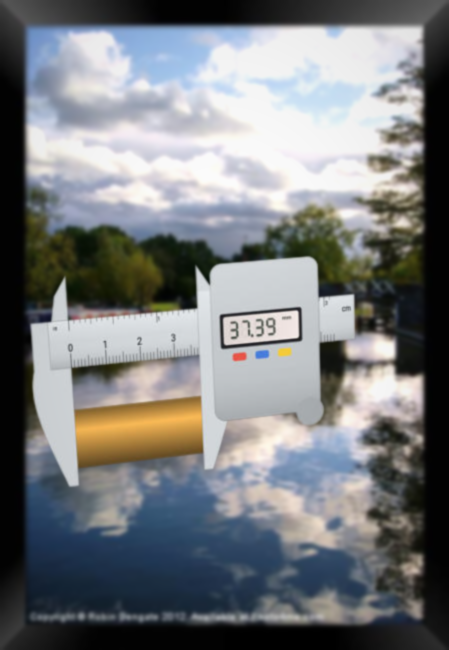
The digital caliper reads 37.39 mm
